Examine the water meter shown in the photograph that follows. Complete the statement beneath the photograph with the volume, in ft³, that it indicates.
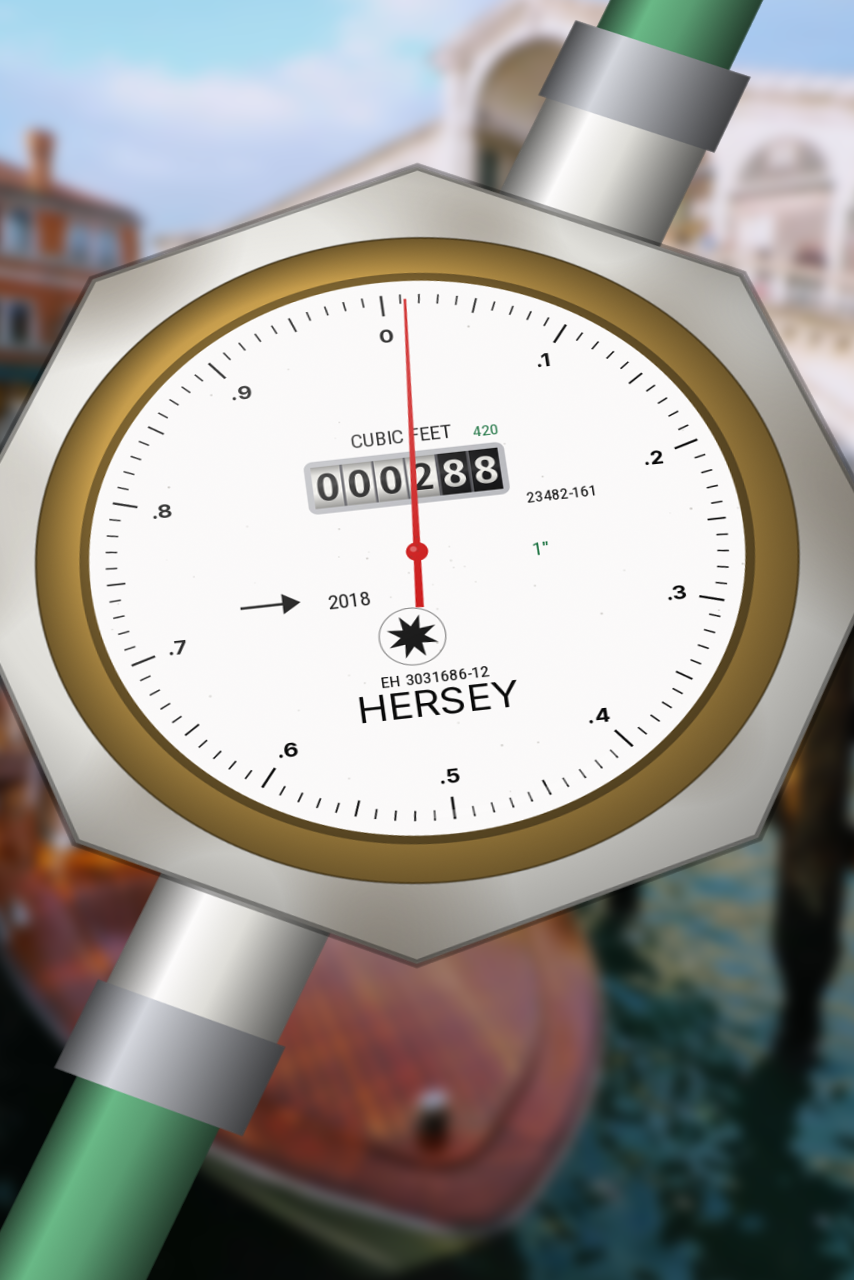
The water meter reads 288.01 ft³
